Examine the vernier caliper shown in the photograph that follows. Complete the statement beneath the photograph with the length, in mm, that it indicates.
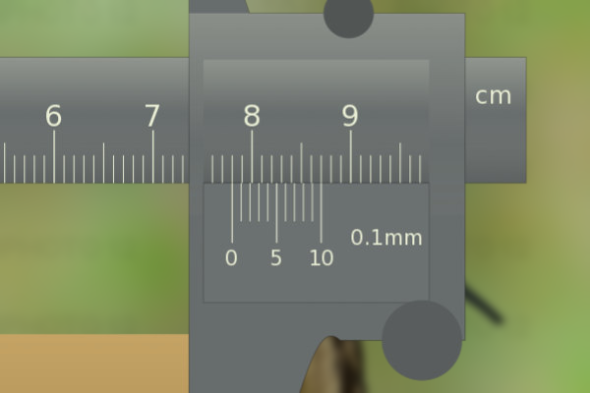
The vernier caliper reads 78.0 mm
